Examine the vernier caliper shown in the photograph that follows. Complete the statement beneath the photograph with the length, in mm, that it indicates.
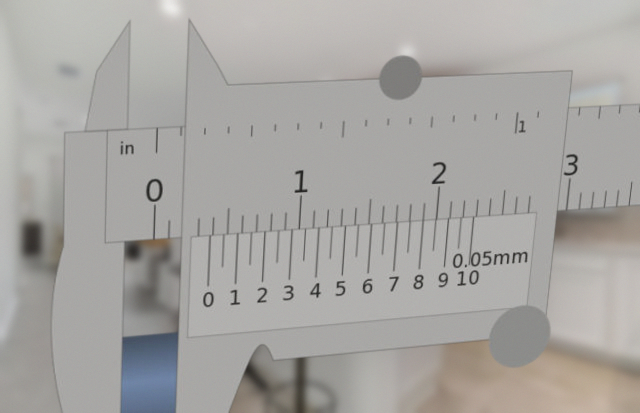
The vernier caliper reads 3.8 mm
